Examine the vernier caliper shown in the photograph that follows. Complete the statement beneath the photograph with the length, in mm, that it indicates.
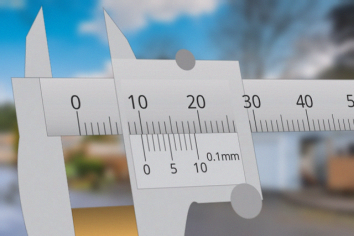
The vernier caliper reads 9.8 mm
